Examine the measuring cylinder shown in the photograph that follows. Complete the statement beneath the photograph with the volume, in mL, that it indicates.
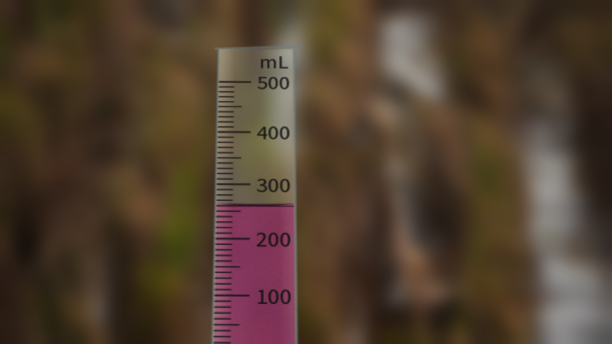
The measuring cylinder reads 260 mL
